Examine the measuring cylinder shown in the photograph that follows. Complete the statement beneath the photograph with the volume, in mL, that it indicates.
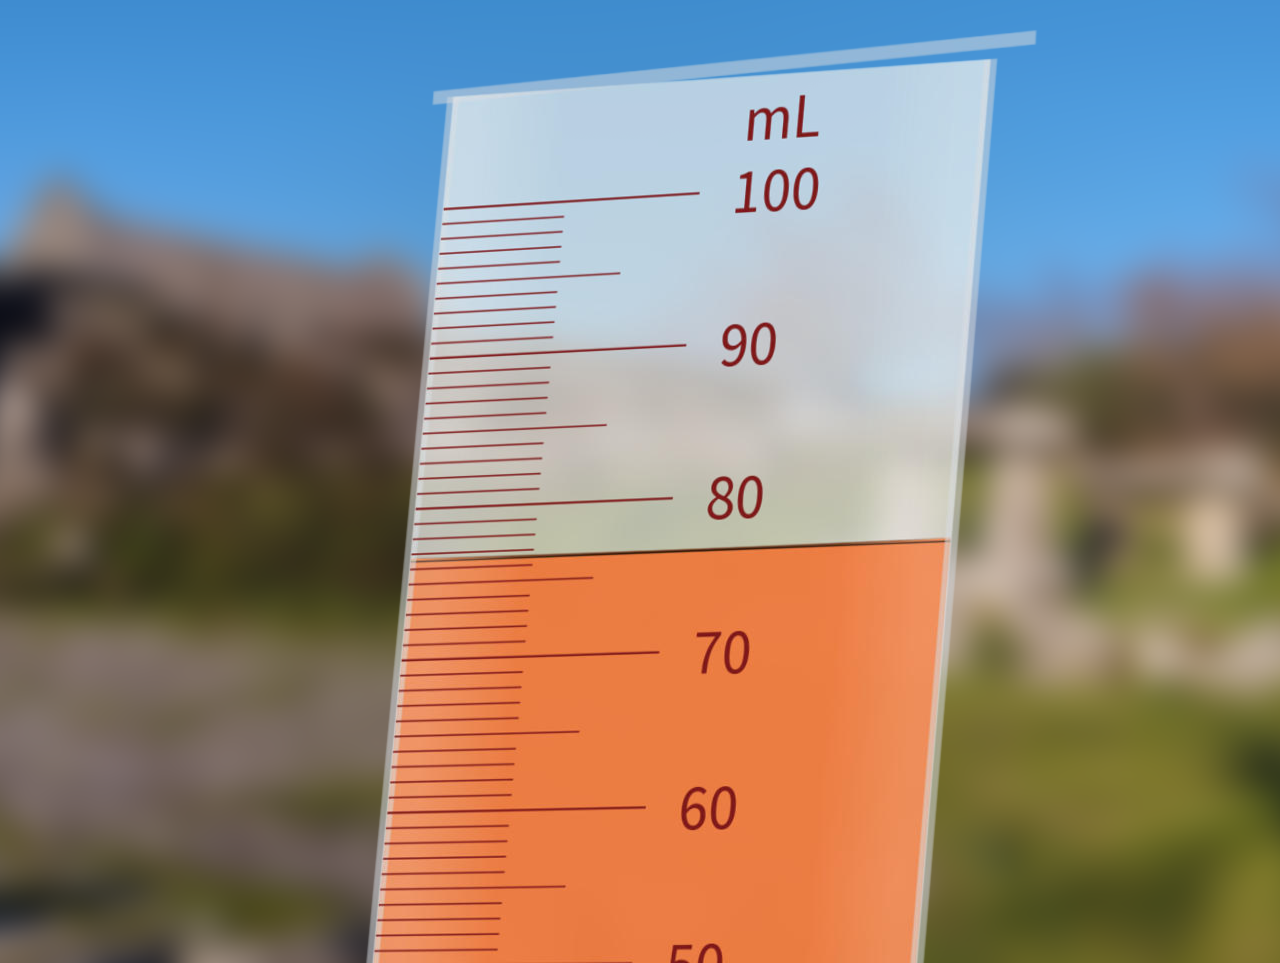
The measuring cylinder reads 76.5 mL
